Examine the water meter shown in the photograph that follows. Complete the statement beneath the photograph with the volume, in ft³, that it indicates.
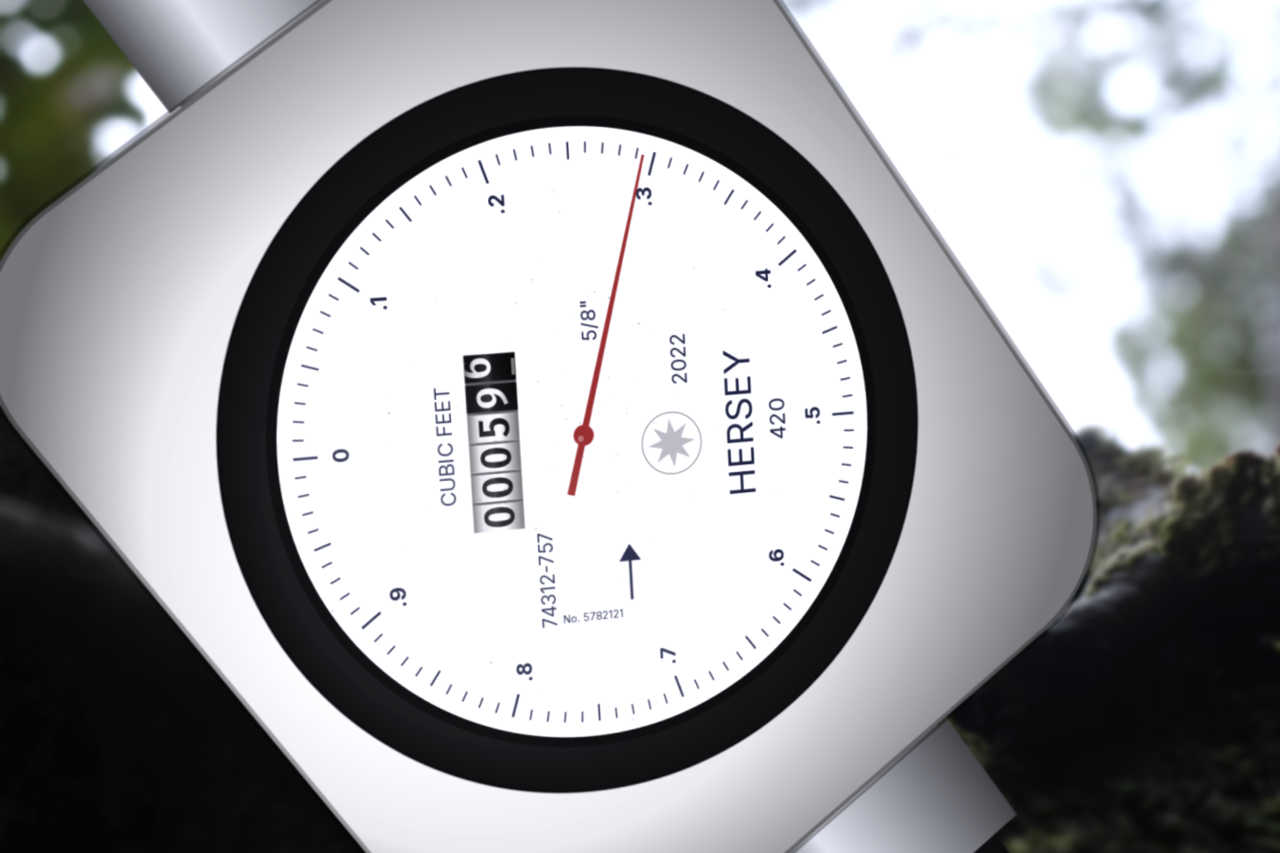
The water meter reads 596.29 ft³
